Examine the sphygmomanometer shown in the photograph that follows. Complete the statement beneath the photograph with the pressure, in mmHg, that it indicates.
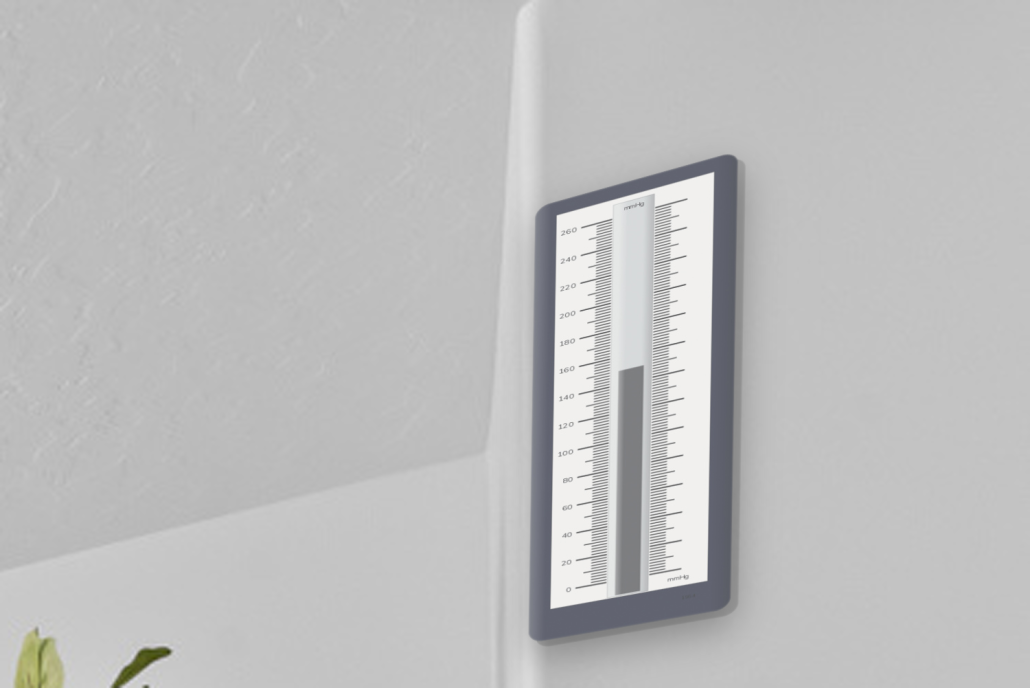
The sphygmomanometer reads 150 mmHg
